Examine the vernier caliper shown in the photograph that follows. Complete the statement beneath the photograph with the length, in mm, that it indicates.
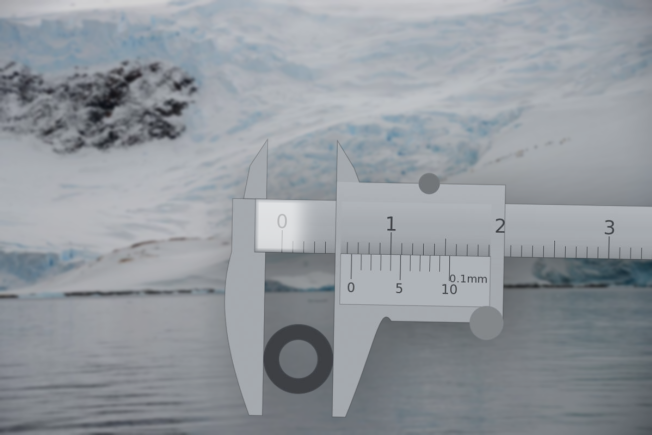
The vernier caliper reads 6.4 mm
